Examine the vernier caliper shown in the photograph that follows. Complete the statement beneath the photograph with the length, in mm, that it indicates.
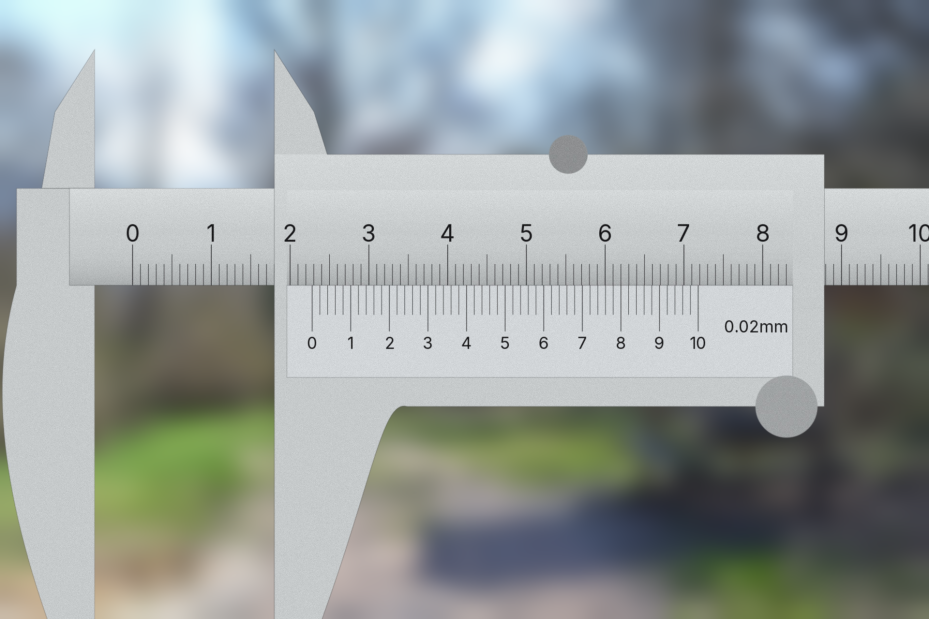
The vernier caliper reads 22.8 mm
